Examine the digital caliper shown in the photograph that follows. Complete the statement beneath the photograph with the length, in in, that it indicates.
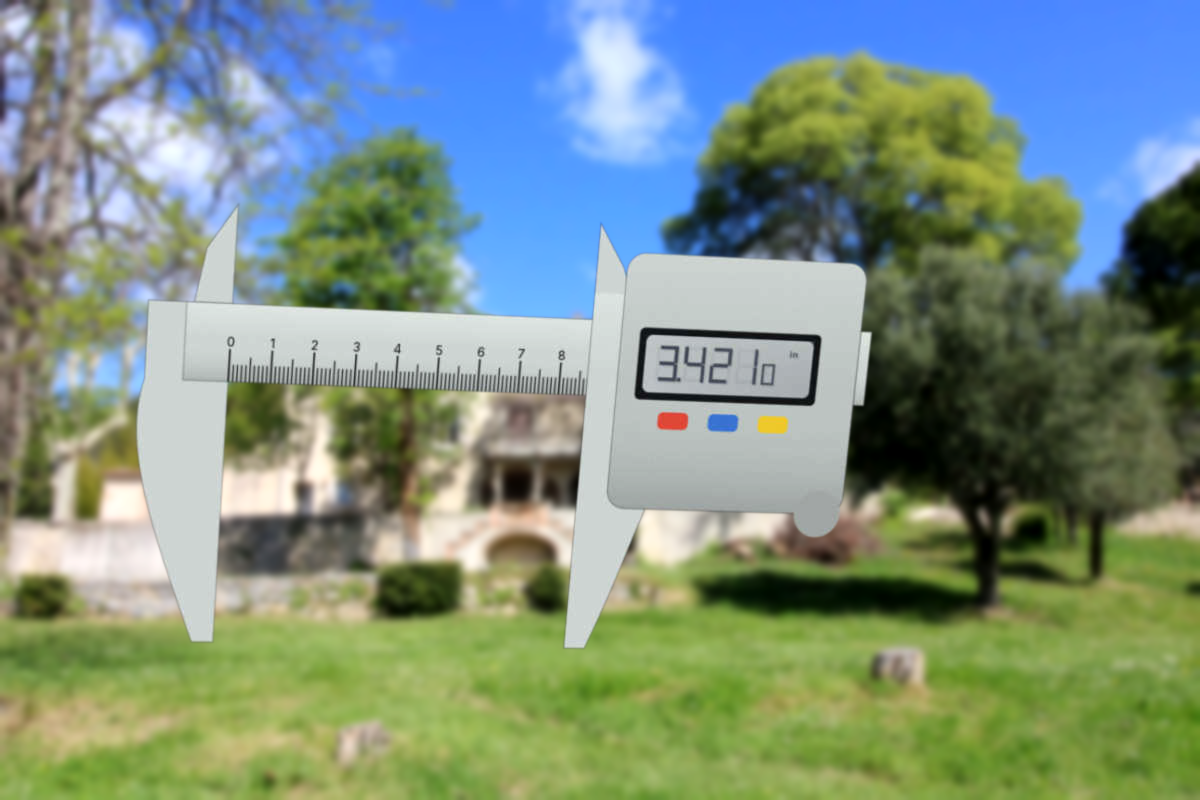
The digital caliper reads 3.4210 in
